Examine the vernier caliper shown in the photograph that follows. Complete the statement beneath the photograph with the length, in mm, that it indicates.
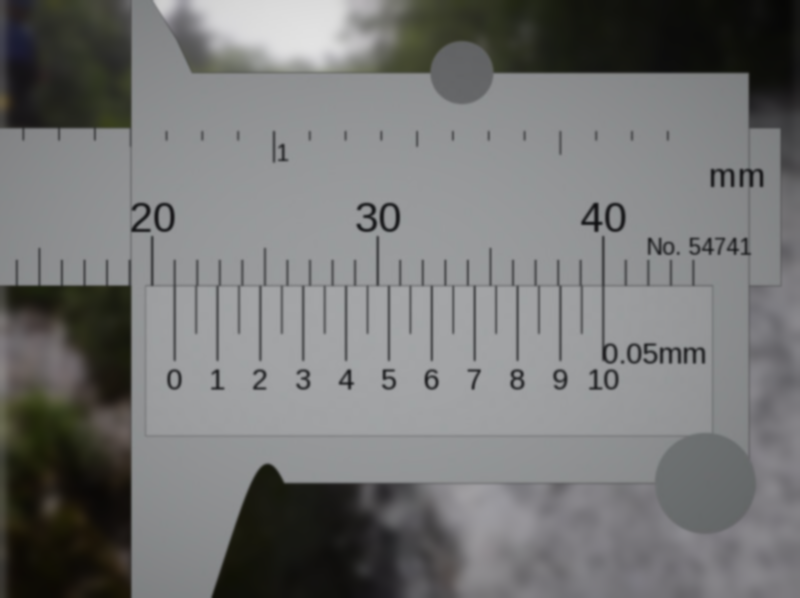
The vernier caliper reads 21.0 mm
